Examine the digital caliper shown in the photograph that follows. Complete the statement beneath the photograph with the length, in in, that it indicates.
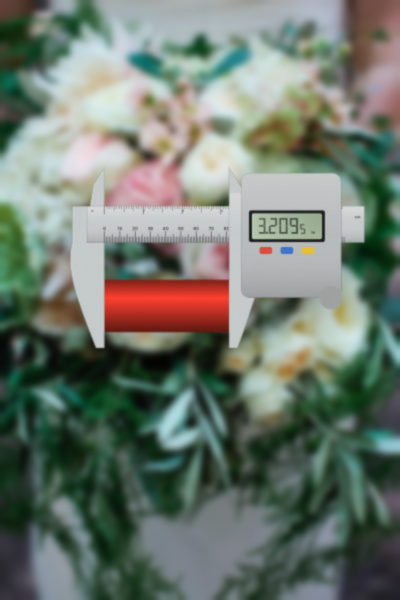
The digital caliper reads 3.2095 in
